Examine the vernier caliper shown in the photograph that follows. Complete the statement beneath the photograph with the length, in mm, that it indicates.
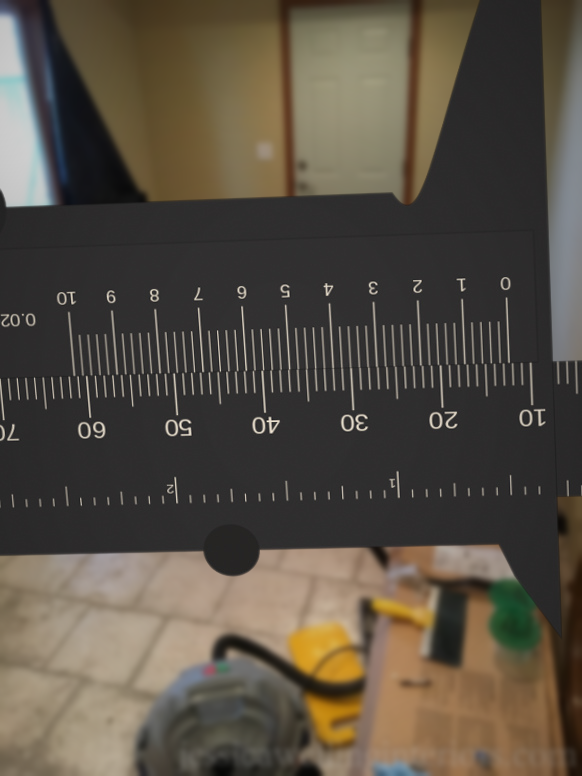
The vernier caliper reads 12.4 mm
